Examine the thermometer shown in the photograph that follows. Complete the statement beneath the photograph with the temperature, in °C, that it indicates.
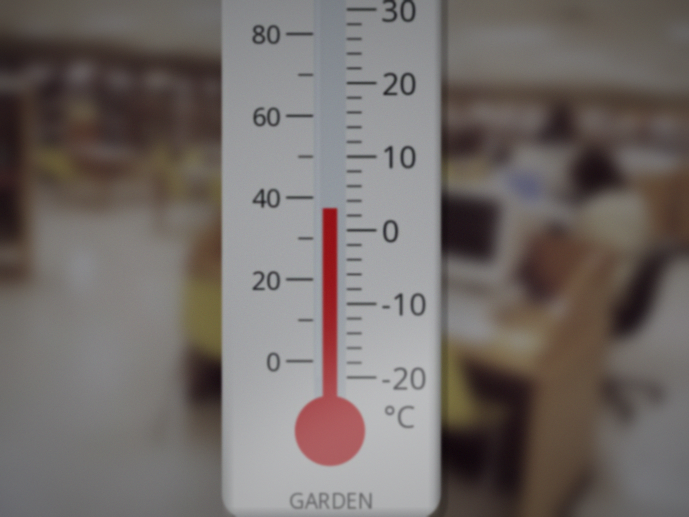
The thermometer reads 3 °C
